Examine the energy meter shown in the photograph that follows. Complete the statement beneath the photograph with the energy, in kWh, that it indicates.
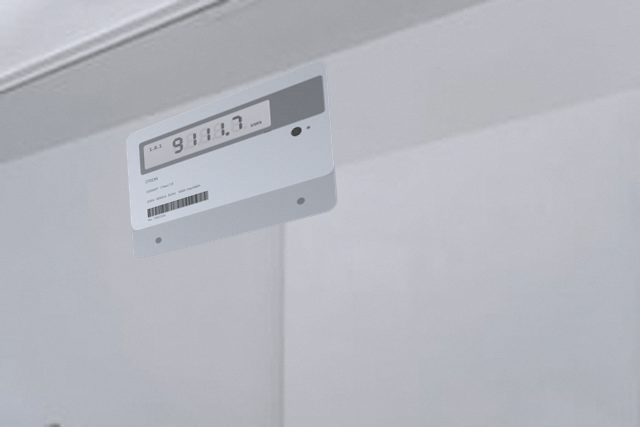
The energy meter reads 9111.7 kWh
